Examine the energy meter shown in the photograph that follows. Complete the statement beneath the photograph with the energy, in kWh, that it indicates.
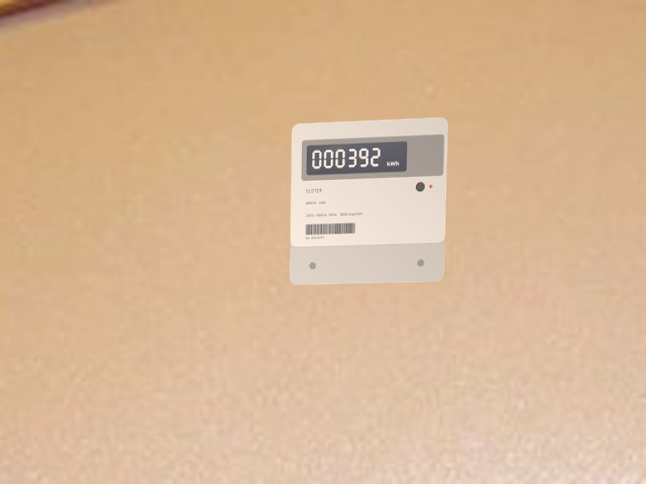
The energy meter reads 392 kWh
